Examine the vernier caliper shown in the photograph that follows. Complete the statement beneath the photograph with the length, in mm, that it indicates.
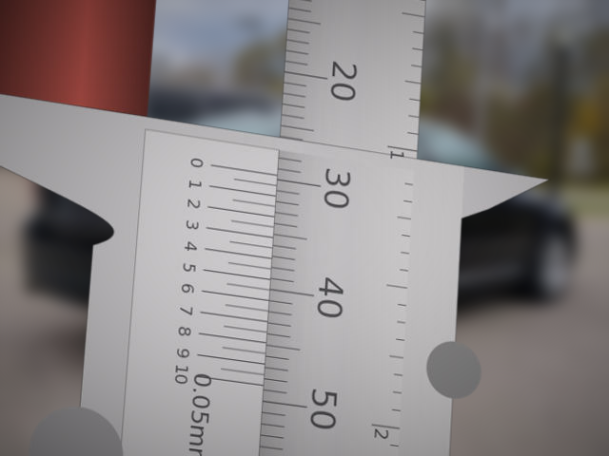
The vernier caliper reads 29.6 mm
